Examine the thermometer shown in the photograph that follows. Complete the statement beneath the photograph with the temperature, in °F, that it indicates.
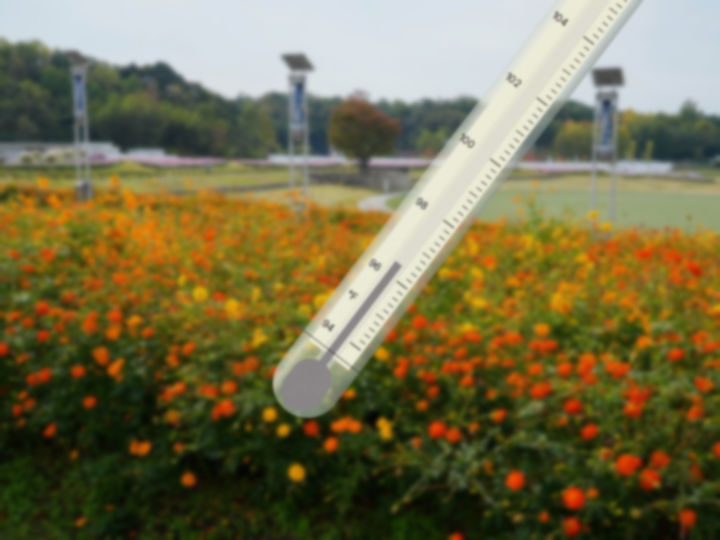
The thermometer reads 96.4 °F
